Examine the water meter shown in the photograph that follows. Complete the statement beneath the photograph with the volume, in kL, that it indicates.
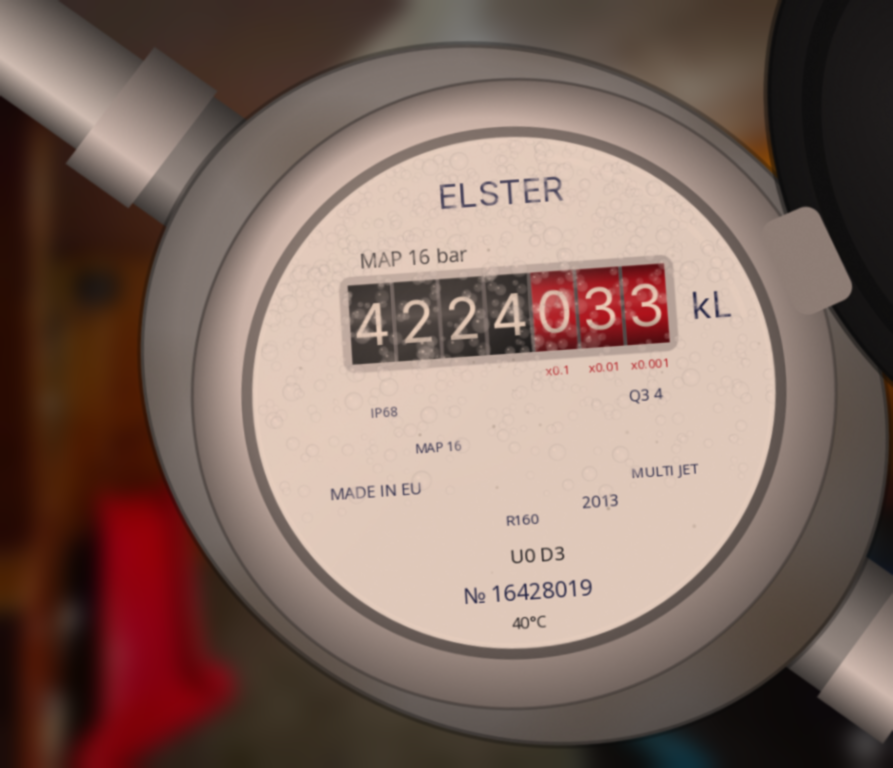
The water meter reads 4224.033 kL
